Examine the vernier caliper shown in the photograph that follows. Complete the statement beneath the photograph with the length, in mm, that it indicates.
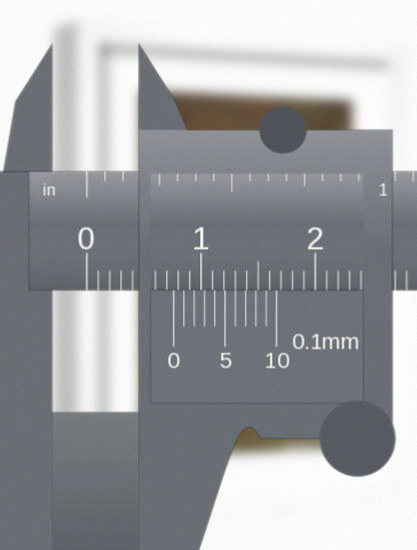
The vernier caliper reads 7.6 mm
